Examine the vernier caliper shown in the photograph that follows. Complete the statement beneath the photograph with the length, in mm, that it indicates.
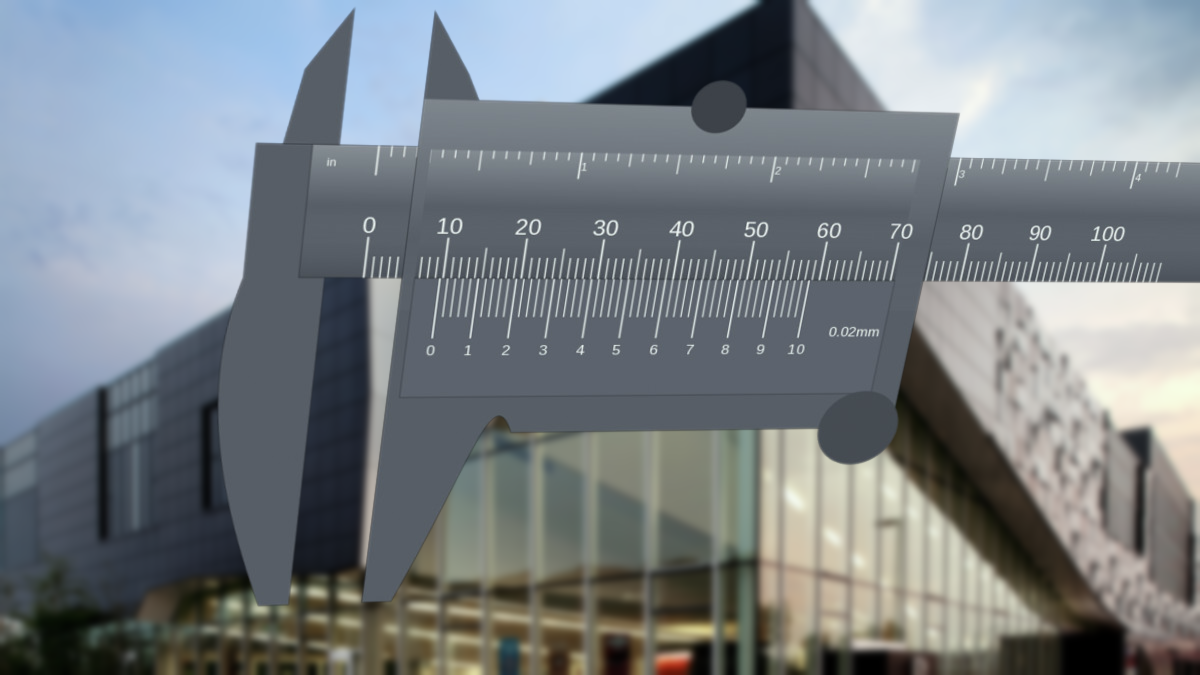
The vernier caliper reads 9.6 mm
